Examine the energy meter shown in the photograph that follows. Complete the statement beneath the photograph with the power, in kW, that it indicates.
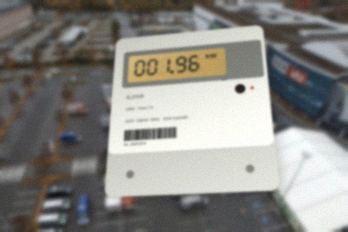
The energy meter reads 1.96 kW
